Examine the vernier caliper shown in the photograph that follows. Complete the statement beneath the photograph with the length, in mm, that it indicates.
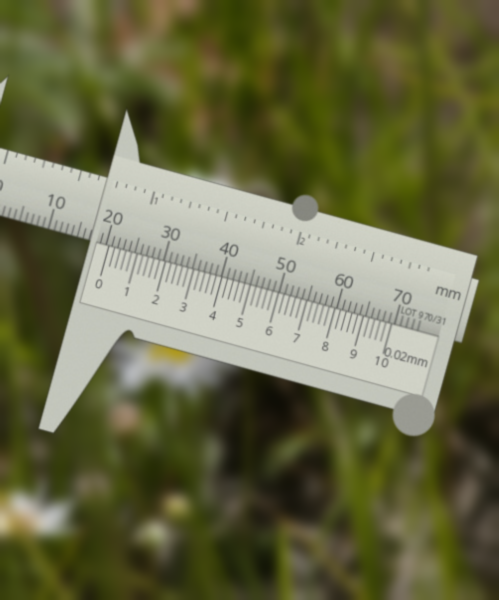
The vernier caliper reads 20.5 mm
